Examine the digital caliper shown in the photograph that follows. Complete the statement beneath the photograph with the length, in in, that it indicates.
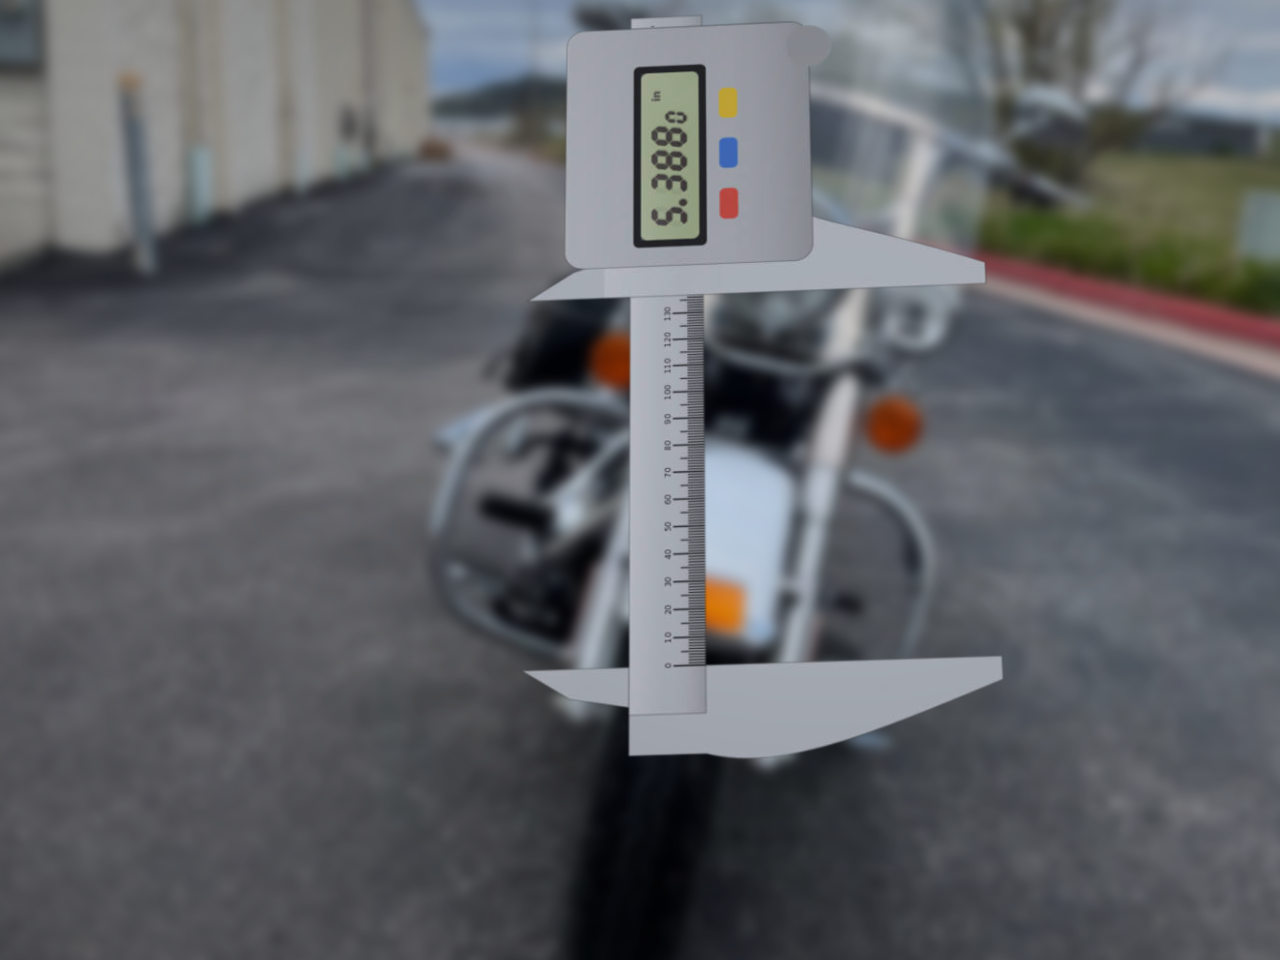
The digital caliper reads 5.3880 in
